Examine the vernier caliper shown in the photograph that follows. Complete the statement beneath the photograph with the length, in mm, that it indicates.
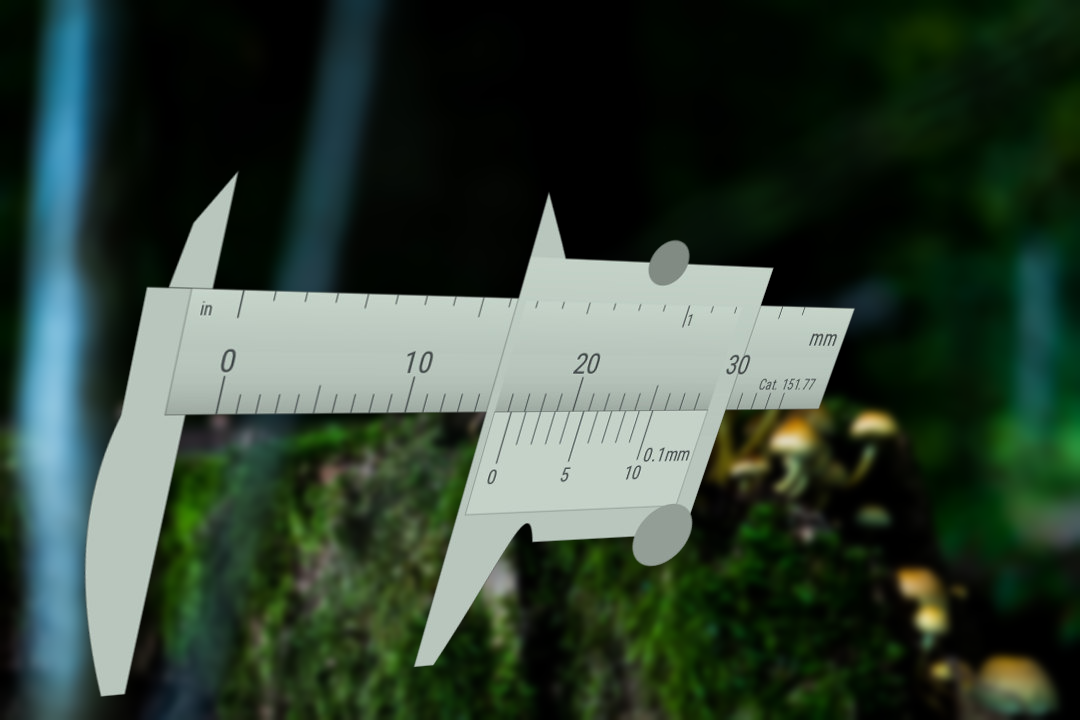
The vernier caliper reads 16.2 mm
